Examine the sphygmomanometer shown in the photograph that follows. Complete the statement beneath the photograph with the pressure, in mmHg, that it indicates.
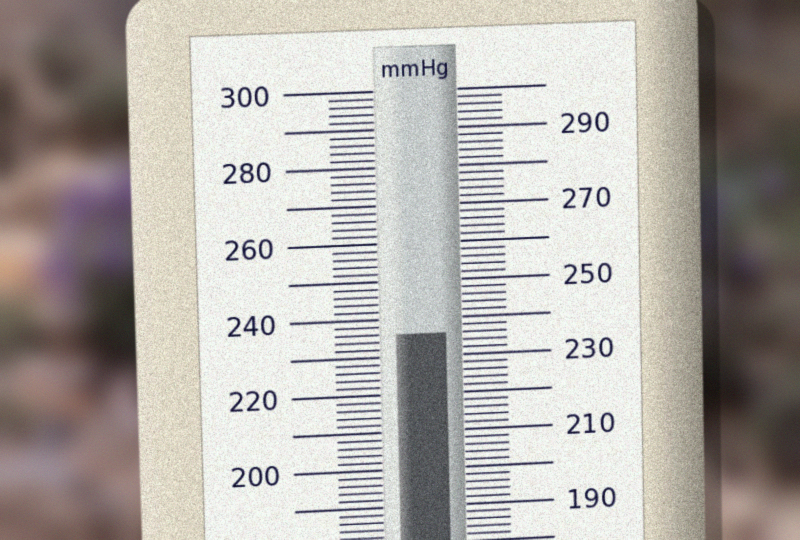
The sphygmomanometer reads 236 mmHg
